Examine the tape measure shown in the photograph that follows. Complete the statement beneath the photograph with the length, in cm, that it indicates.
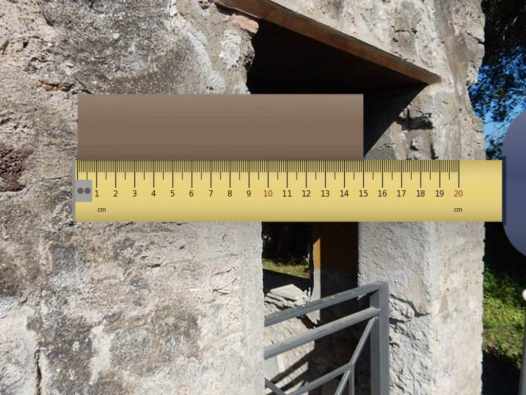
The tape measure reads 15 cm
